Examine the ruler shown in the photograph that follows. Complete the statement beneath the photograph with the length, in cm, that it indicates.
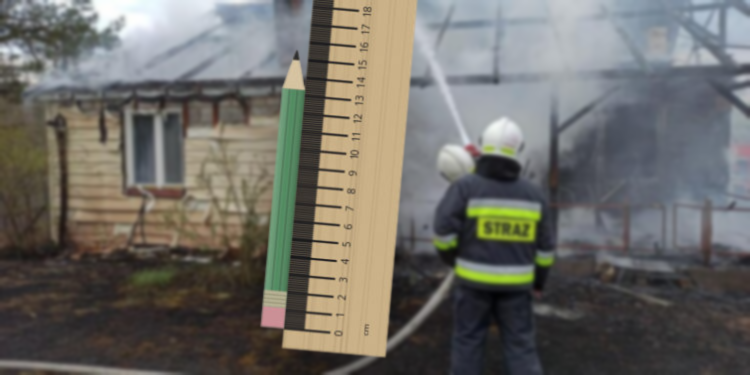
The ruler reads 15.5 cm
